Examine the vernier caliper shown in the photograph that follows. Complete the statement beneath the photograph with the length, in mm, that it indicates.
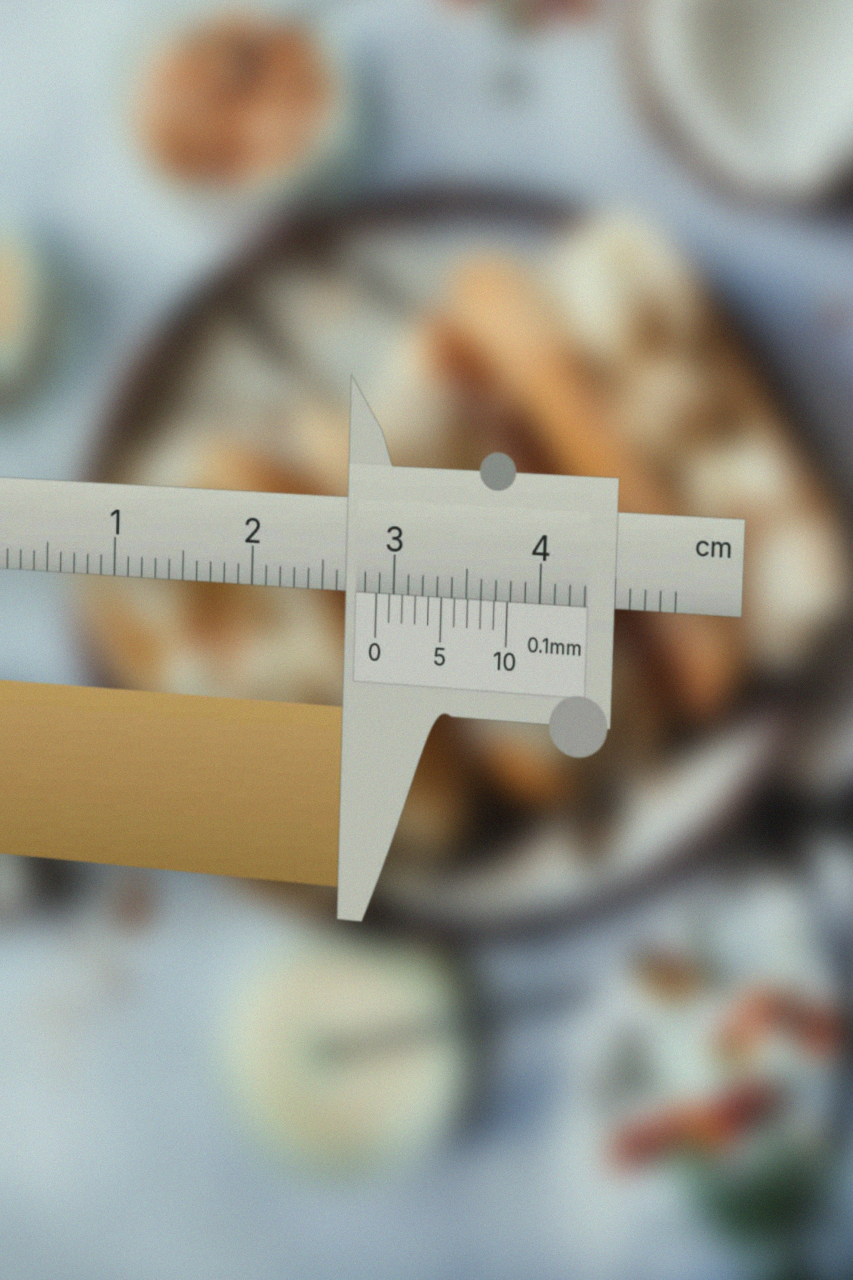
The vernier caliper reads 28.8 mm
